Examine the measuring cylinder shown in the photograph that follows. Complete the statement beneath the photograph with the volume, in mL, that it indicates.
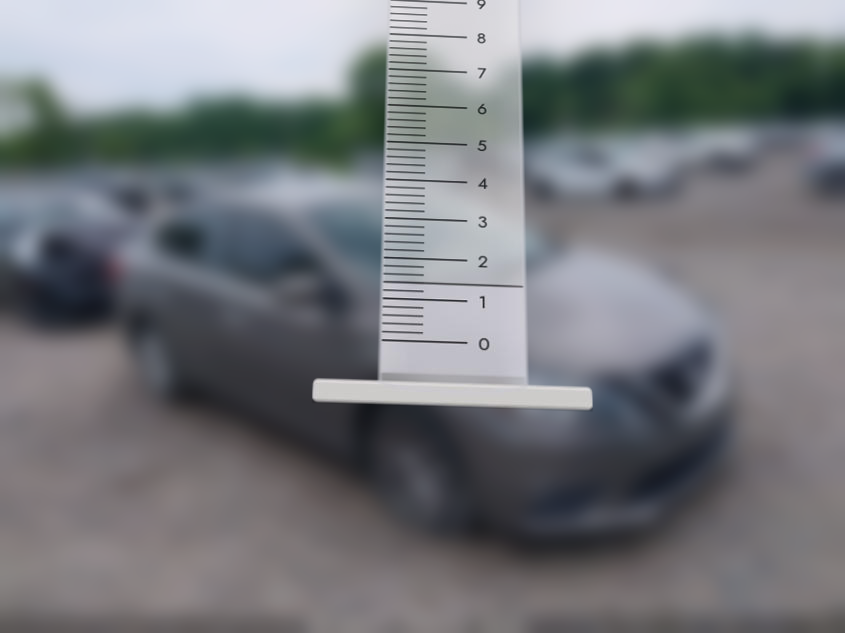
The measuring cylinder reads 1.4 mL
